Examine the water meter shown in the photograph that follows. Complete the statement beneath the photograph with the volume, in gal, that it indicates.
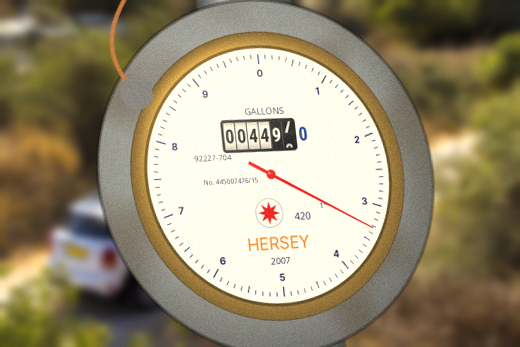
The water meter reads 44973.3 gal
